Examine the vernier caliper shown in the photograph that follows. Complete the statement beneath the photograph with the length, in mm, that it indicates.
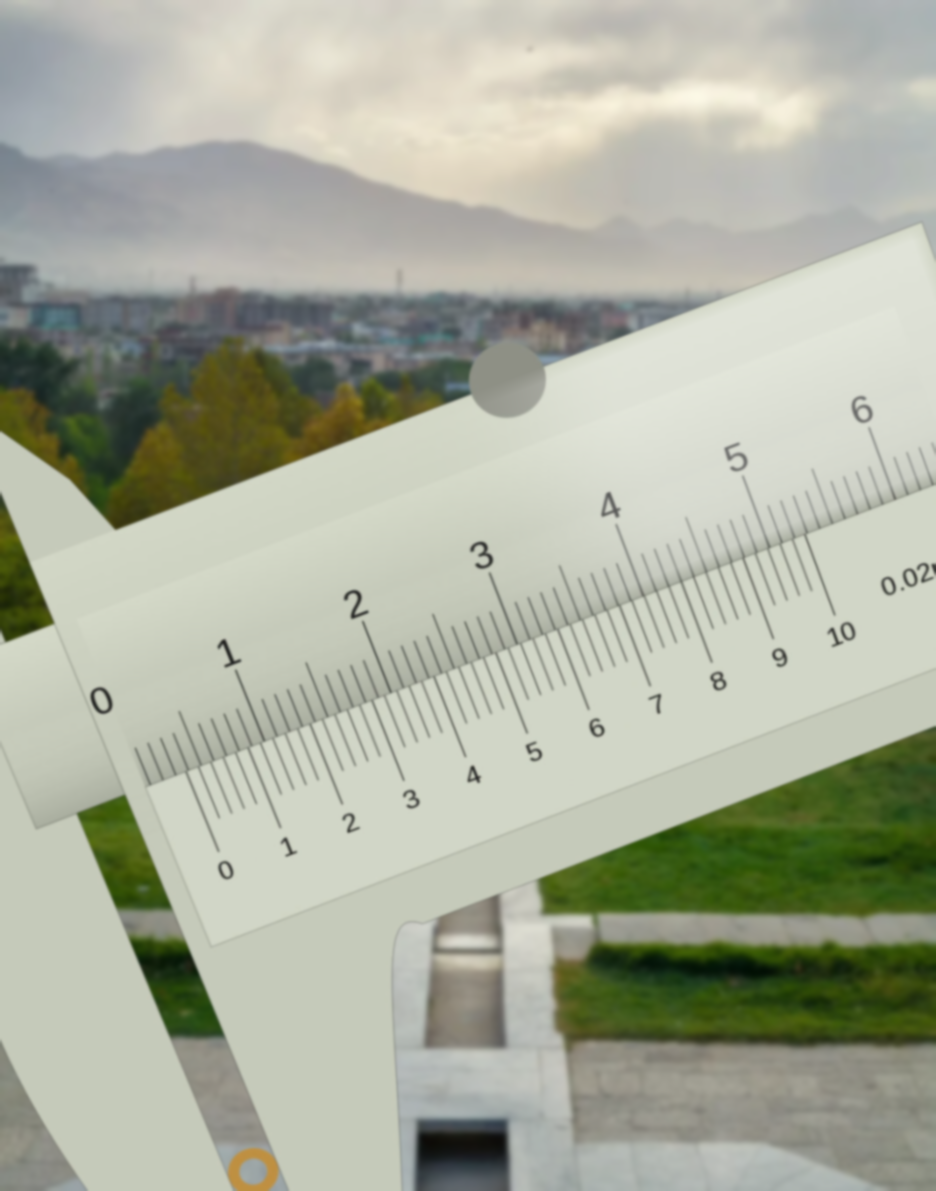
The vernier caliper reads 3.8 mm
